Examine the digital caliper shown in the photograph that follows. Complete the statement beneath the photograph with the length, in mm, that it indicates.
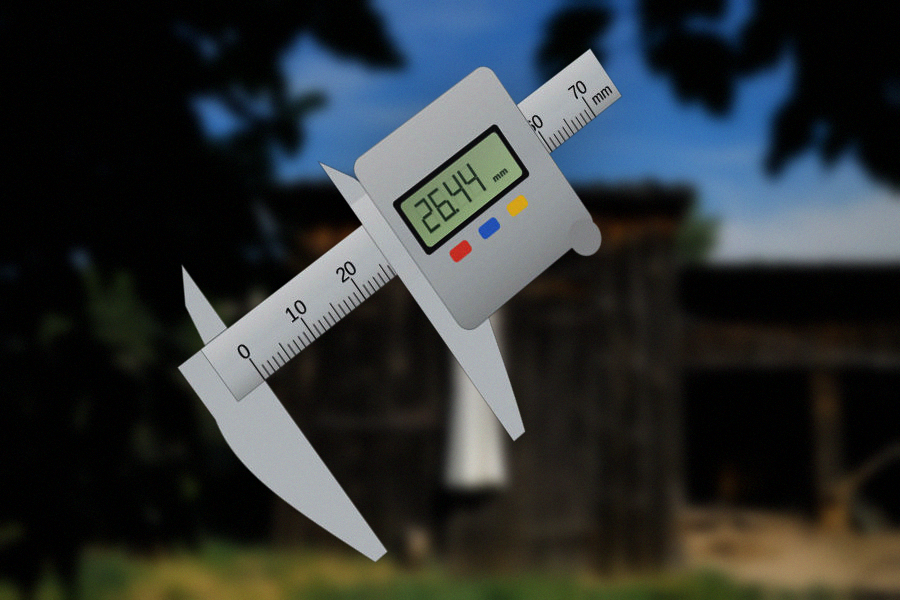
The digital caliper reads 26.44 mm
